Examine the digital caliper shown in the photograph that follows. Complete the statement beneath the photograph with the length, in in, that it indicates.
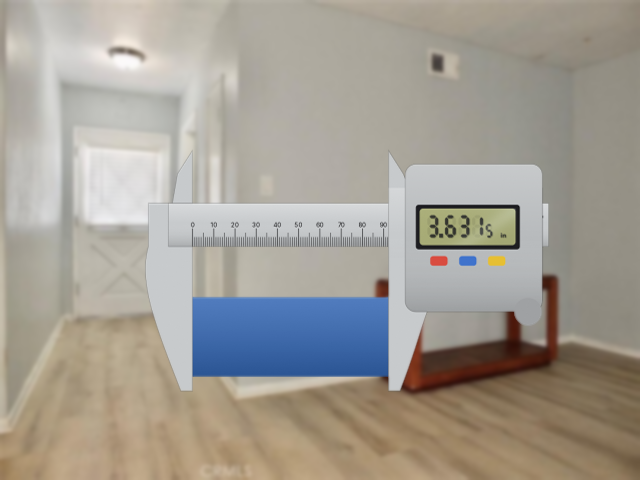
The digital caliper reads 3.6315 in
